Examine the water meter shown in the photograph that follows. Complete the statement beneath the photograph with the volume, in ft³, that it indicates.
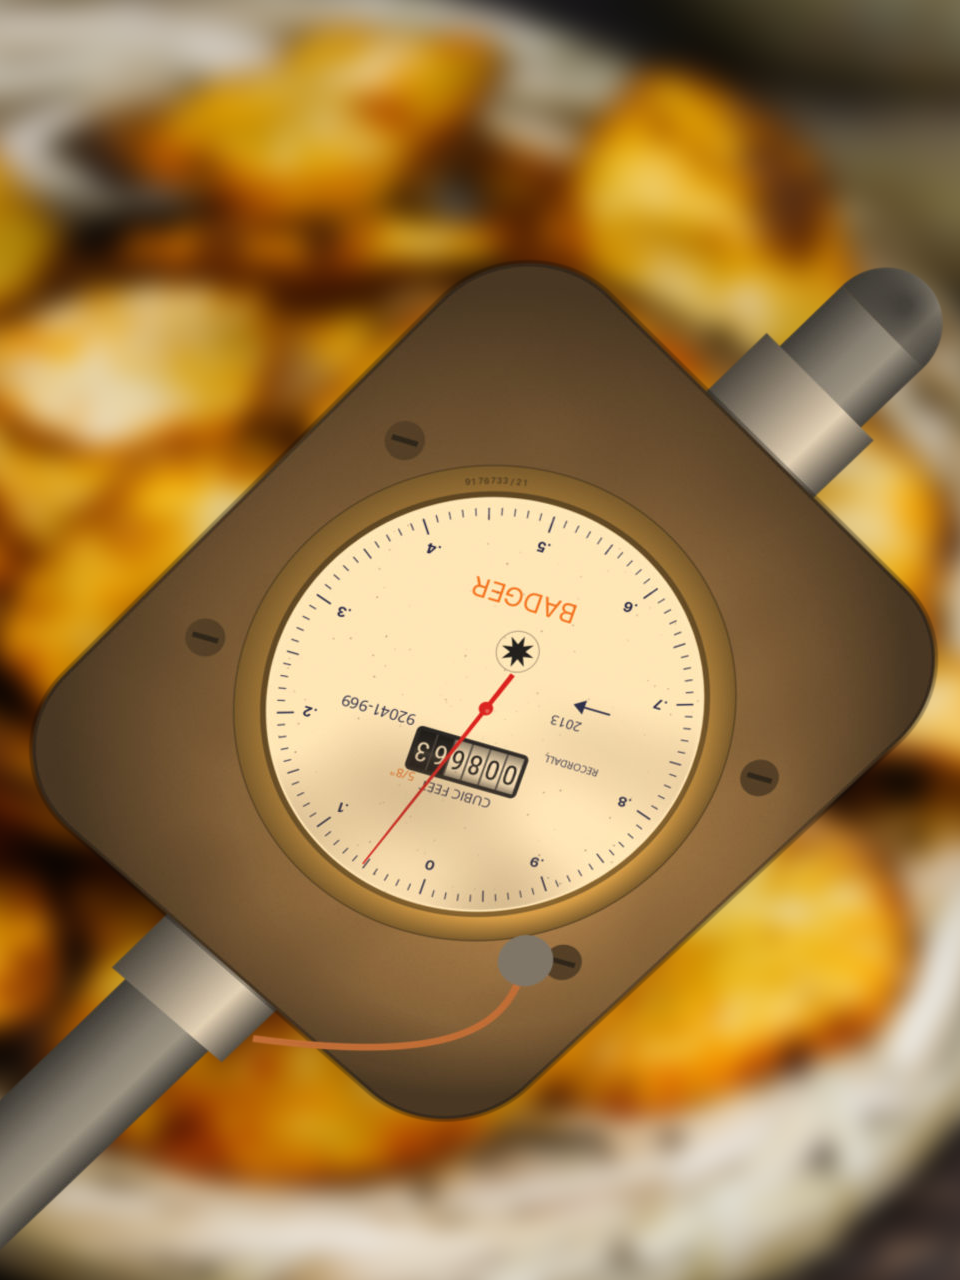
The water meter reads 8663.05 ft³
